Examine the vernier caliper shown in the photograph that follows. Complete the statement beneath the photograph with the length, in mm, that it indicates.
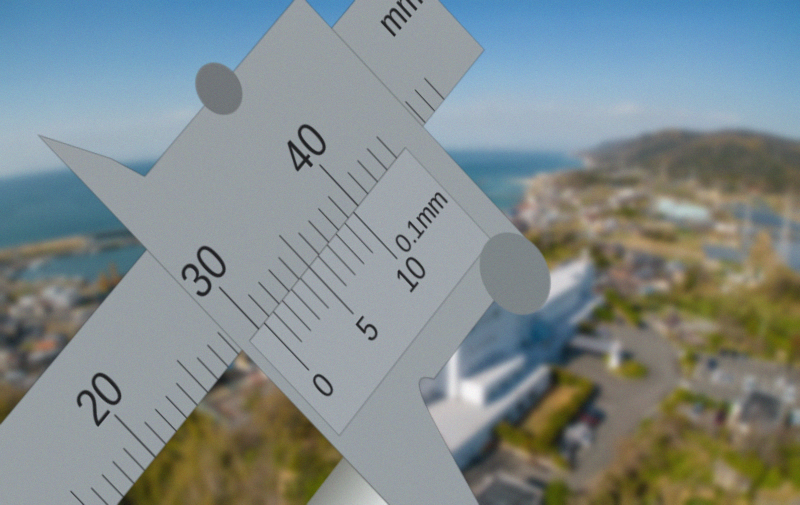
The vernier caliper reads 30.5 mm
